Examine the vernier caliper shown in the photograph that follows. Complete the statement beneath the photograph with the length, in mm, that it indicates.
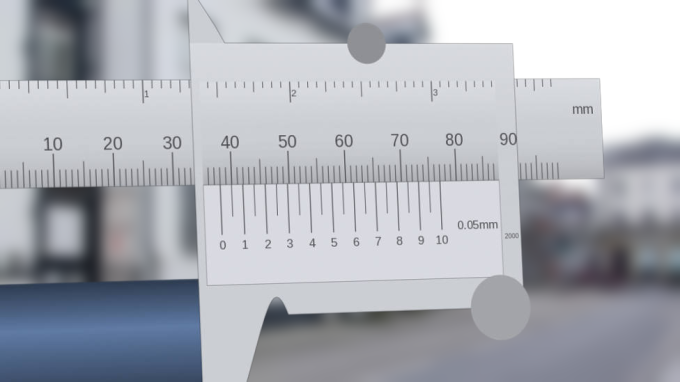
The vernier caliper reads 38.0 mm
